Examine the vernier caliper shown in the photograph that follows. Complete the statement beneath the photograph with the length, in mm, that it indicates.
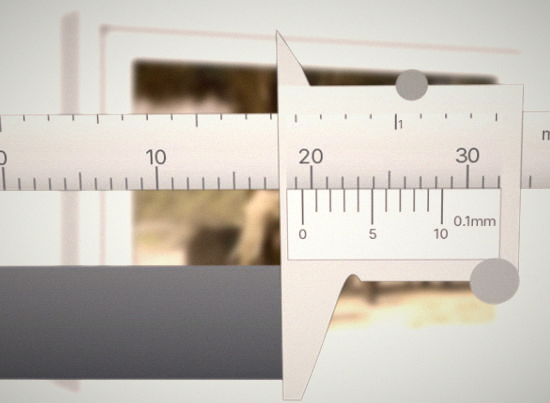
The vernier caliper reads 19.4 mm
